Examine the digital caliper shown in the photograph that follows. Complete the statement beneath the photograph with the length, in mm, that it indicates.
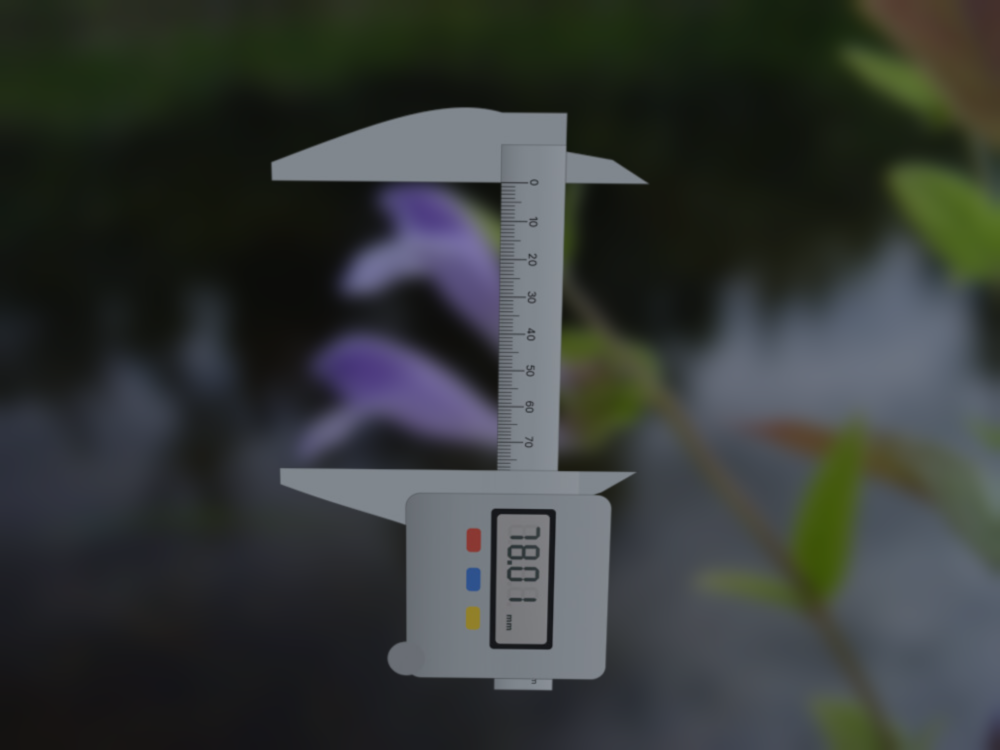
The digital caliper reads 78.01 mm
